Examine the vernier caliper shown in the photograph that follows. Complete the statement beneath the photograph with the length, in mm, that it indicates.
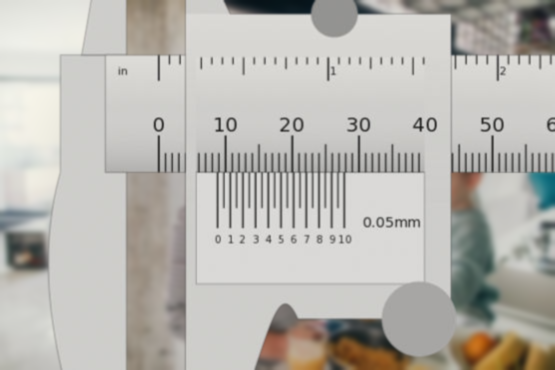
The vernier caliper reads 8.8 mm
